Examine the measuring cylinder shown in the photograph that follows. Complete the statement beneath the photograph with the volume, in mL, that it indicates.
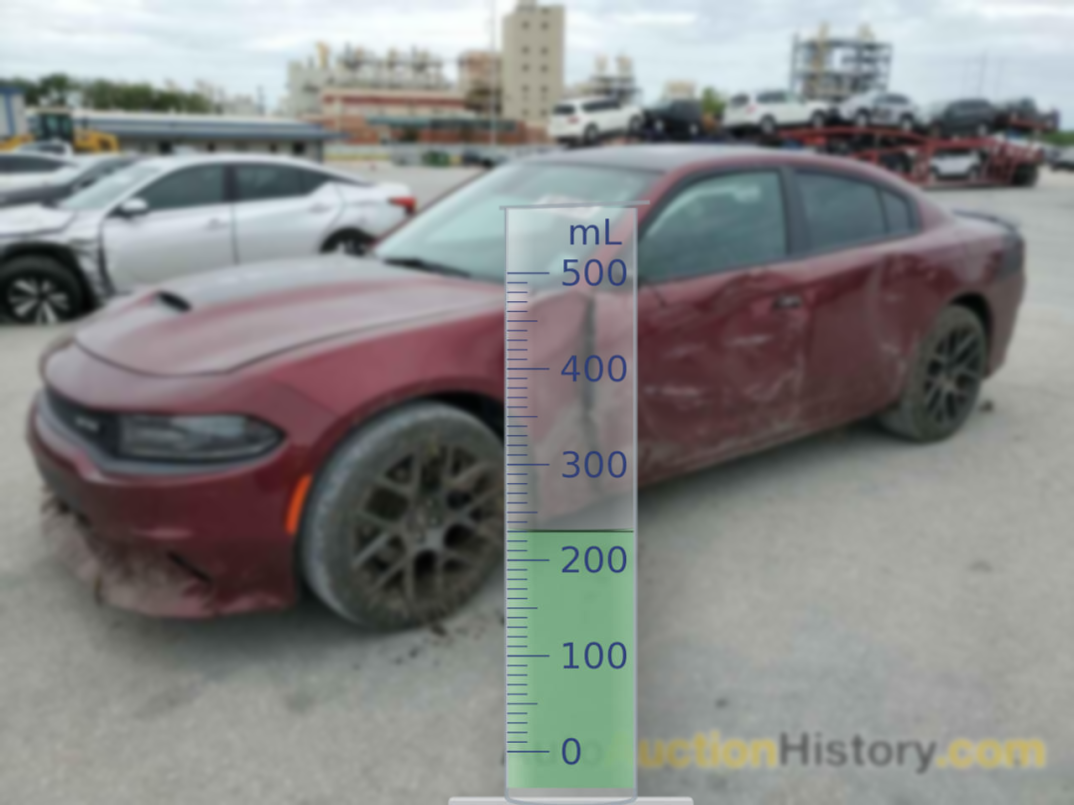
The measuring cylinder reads 230 mL
